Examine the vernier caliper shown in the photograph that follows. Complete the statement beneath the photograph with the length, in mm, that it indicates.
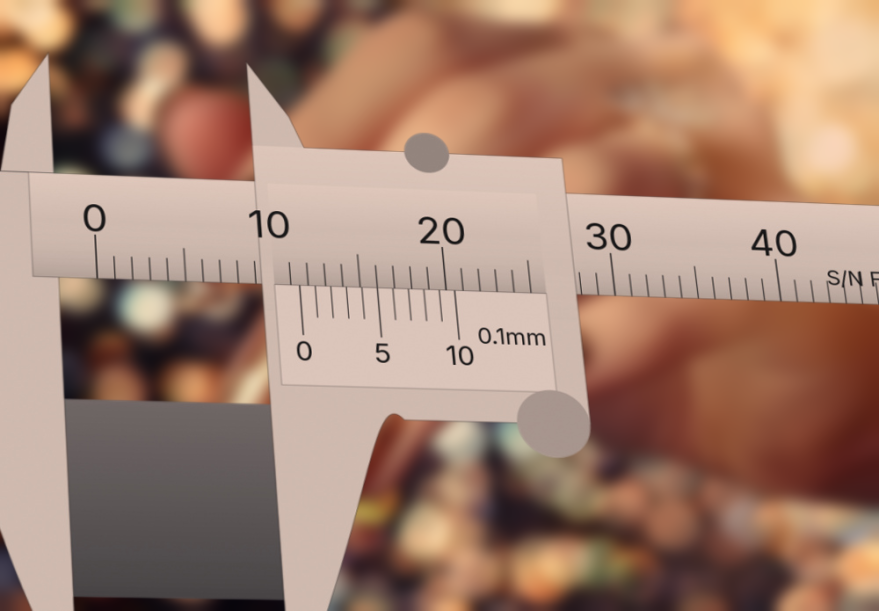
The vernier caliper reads 11.5 mm
